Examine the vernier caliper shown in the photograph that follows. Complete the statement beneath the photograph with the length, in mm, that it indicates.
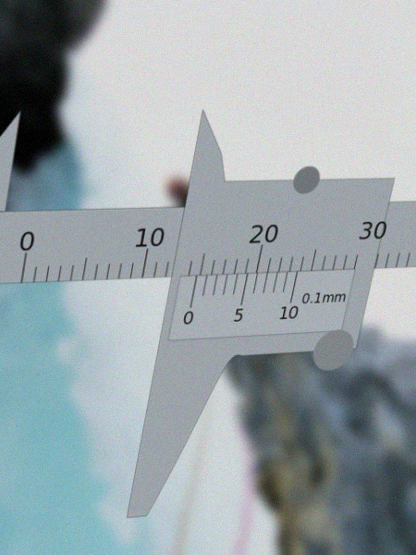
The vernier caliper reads 14.7 mm
